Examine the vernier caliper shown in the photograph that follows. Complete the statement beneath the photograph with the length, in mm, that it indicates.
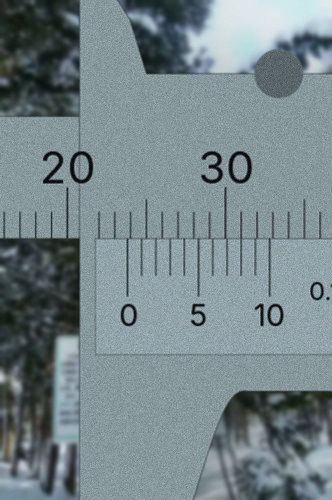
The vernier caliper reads 23.8 mm
